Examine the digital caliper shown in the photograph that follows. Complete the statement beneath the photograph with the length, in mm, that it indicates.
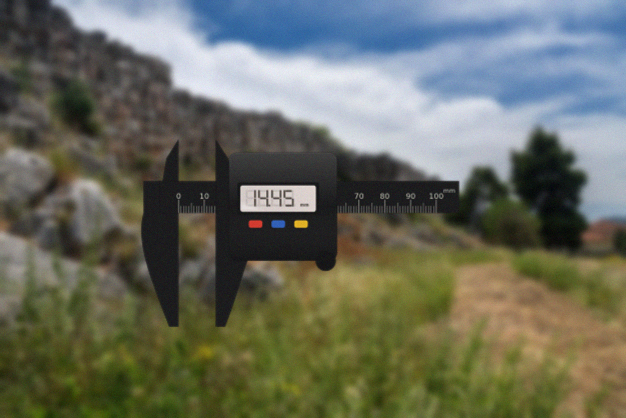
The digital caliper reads 14.45 mm
